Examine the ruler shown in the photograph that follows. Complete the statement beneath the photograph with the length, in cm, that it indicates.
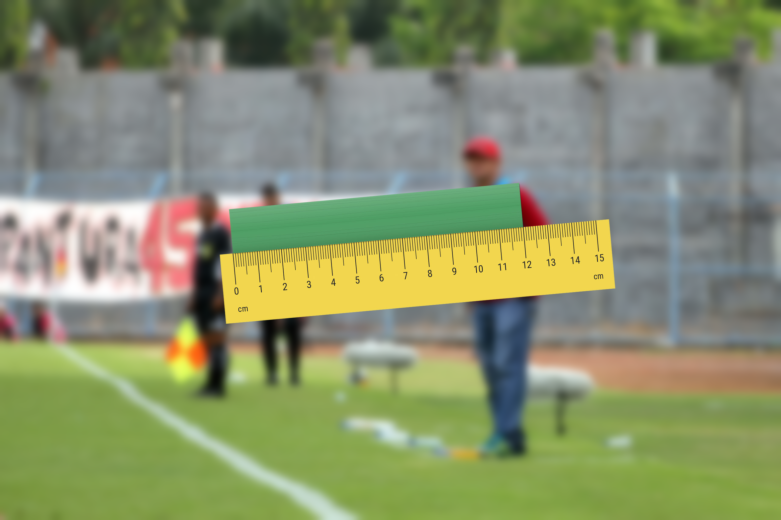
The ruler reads 12 cm
